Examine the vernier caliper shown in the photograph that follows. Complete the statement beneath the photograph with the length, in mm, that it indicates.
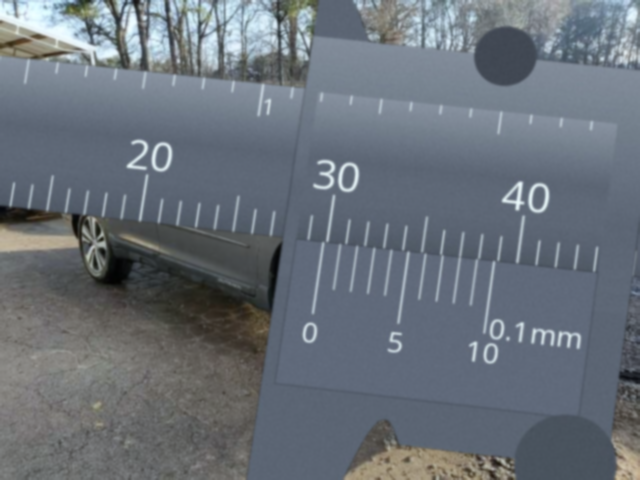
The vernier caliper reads 29.8 mm
